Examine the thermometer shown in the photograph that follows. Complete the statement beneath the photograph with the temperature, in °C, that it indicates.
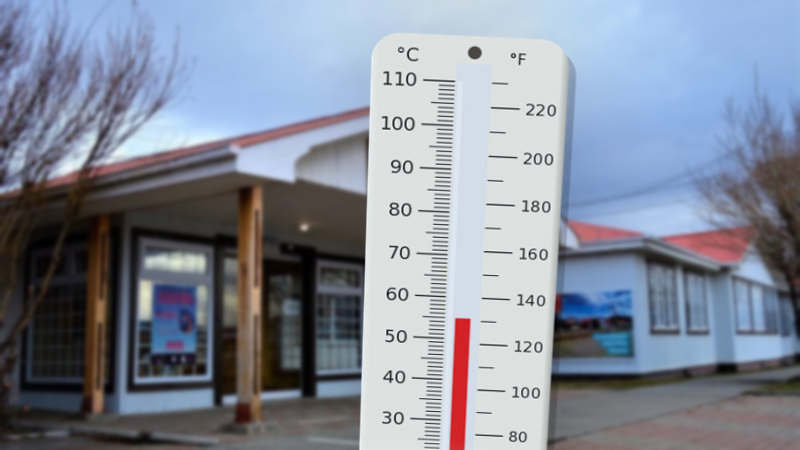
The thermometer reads 55 °C
